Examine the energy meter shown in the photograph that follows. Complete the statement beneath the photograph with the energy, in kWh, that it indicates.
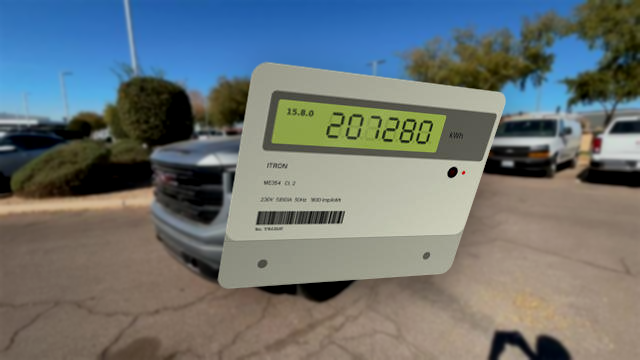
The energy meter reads 207280 kWh
